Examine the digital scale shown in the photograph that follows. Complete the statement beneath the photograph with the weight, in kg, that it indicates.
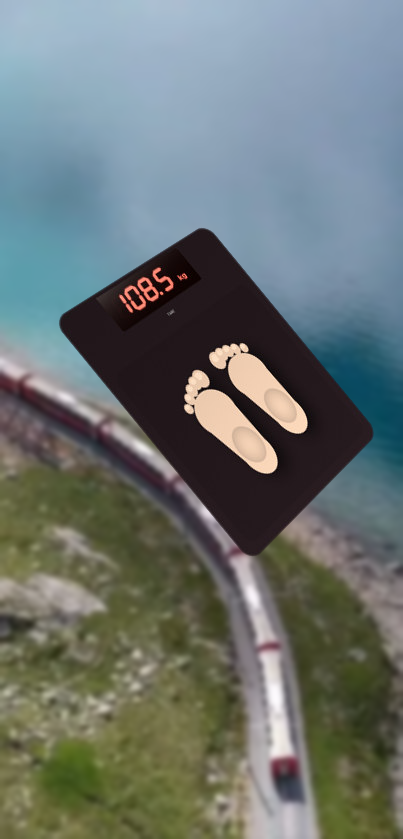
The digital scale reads 108.5 kg
